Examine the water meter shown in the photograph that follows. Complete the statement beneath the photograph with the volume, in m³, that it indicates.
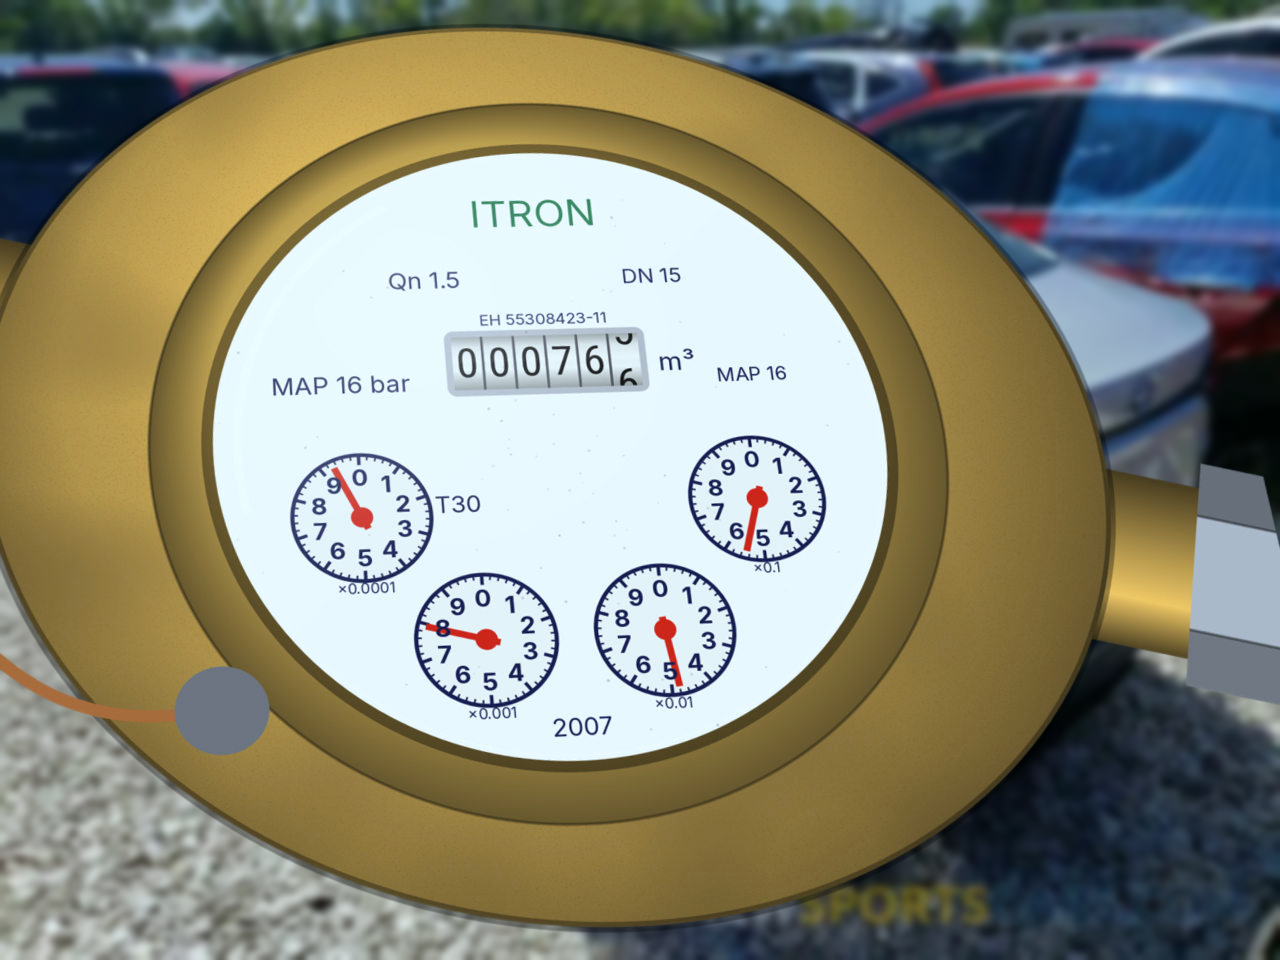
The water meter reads 765.5479 m³
